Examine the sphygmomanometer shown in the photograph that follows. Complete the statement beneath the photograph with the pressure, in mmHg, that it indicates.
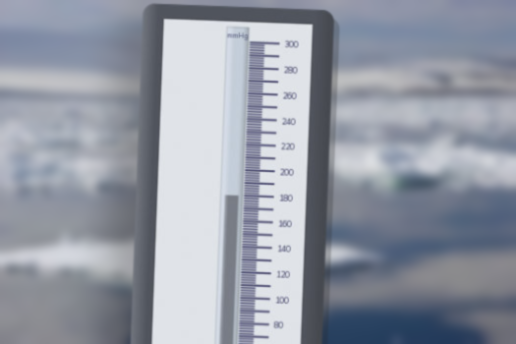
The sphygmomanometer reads 180 mmHg
